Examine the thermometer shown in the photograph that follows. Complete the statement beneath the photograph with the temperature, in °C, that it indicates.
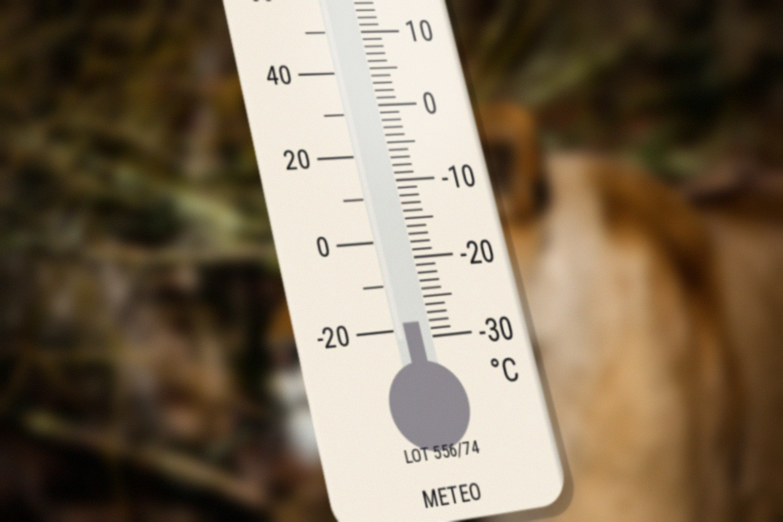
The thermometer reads -28 °C
